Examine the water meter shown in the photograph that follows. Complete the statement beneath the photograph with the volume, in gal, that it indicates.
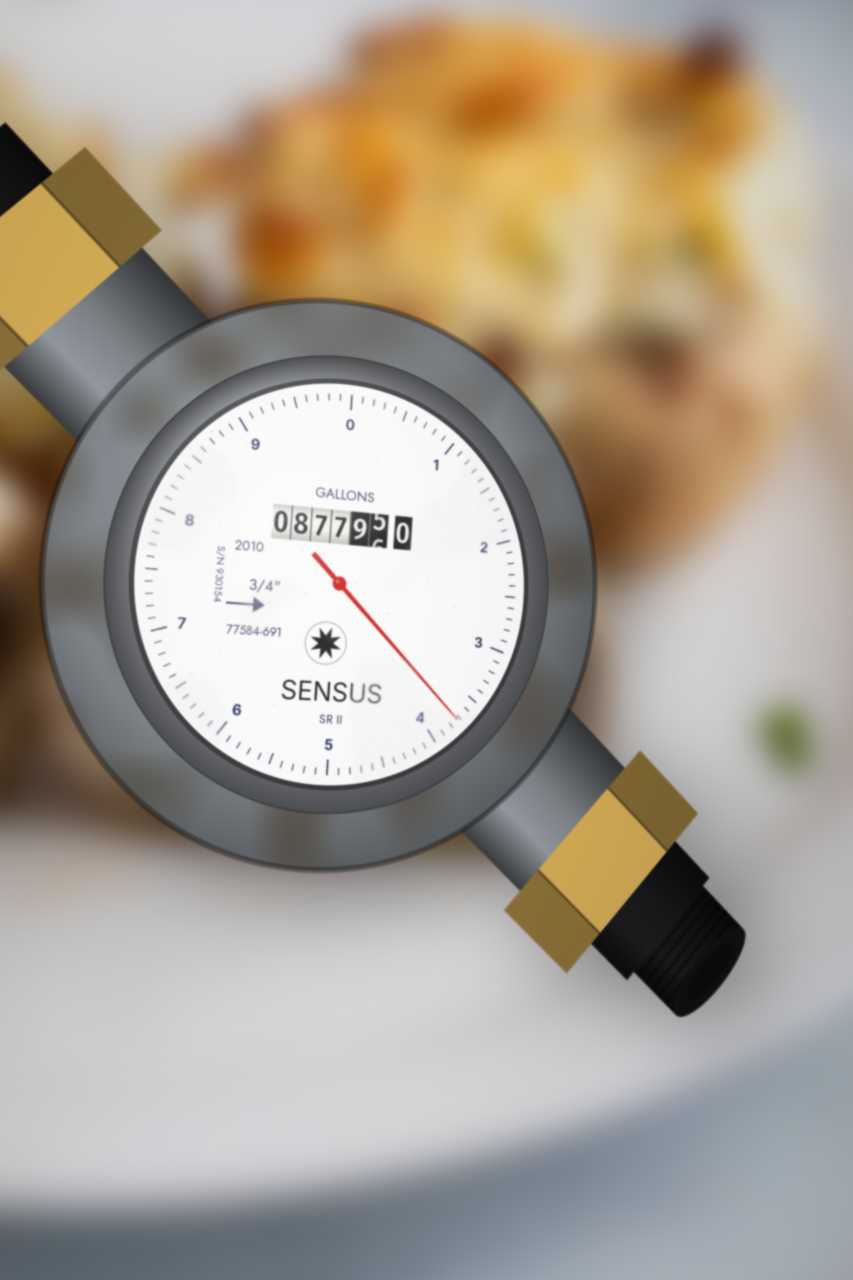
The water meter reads 877953.7 gal
